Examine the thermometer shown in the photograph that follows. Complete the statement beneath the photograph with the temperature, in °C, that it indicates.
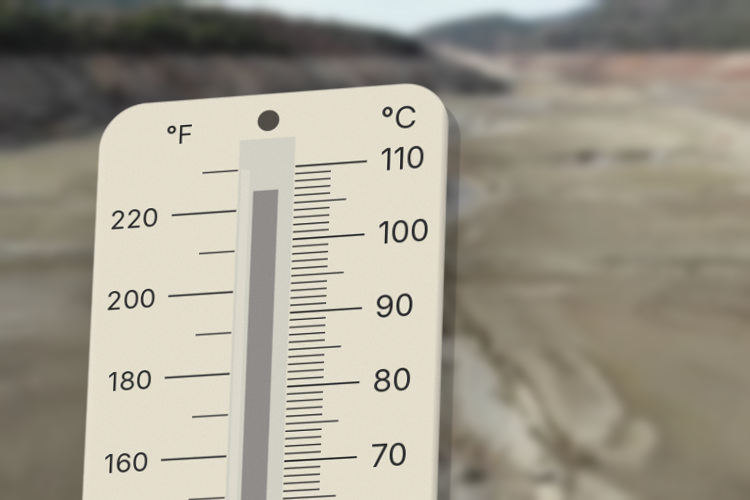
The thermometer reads 107 °C
